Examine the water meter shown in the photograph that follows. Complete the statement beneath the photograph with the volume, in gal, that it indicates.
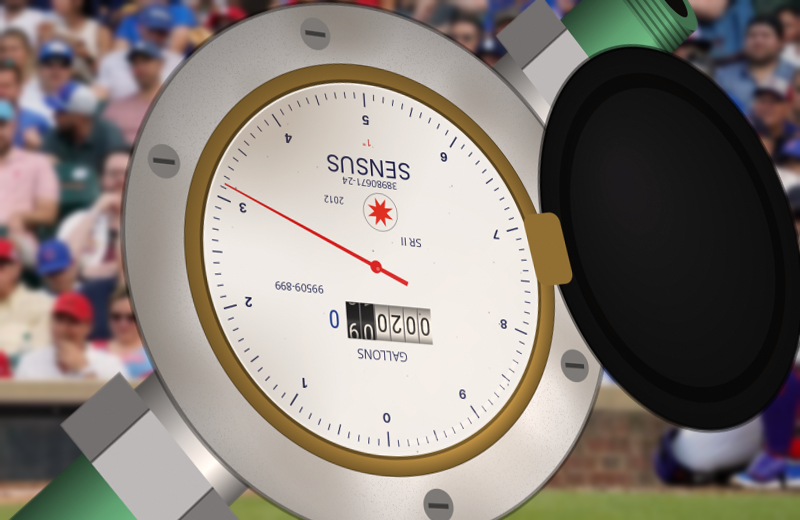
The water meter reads 20093.1 gal
